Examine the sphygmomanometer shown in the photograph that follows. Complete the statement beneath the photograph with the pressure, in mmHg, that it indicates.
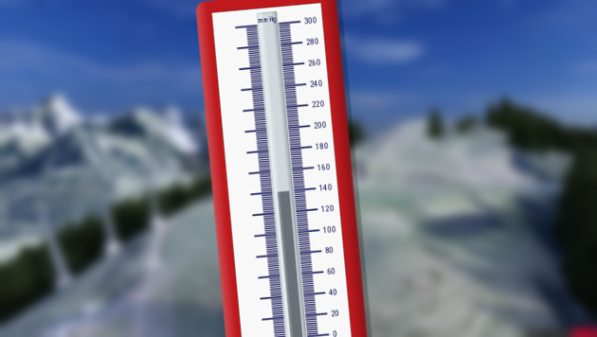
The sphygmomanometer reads 140 mmHg
